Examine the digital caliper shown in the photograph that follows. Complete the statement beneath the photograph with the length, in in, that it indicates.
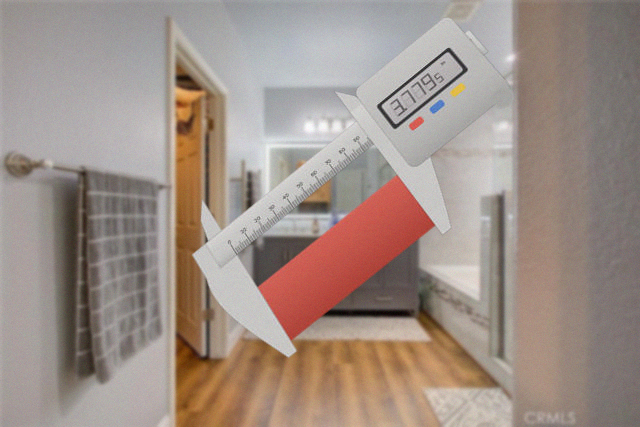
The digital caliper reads 3.7795 in
